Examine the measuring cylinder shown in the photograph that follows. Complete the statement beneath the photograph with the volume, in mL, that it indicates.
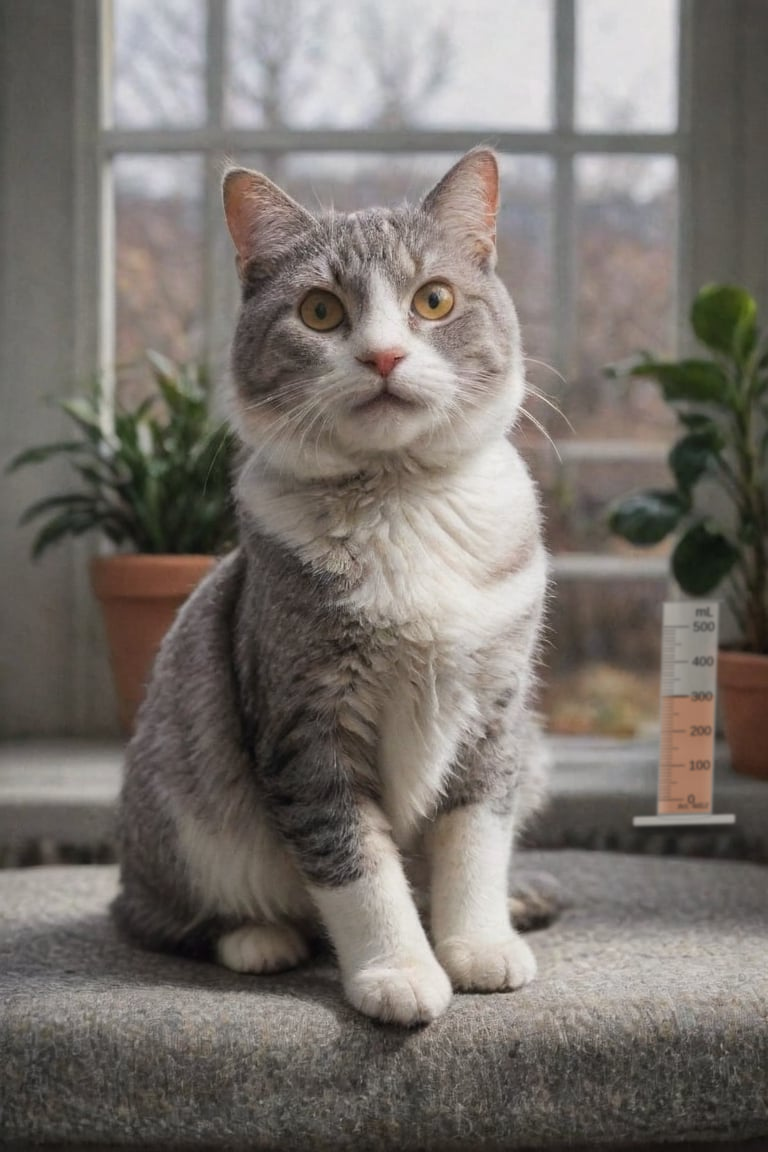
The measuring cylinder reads 300 mL
